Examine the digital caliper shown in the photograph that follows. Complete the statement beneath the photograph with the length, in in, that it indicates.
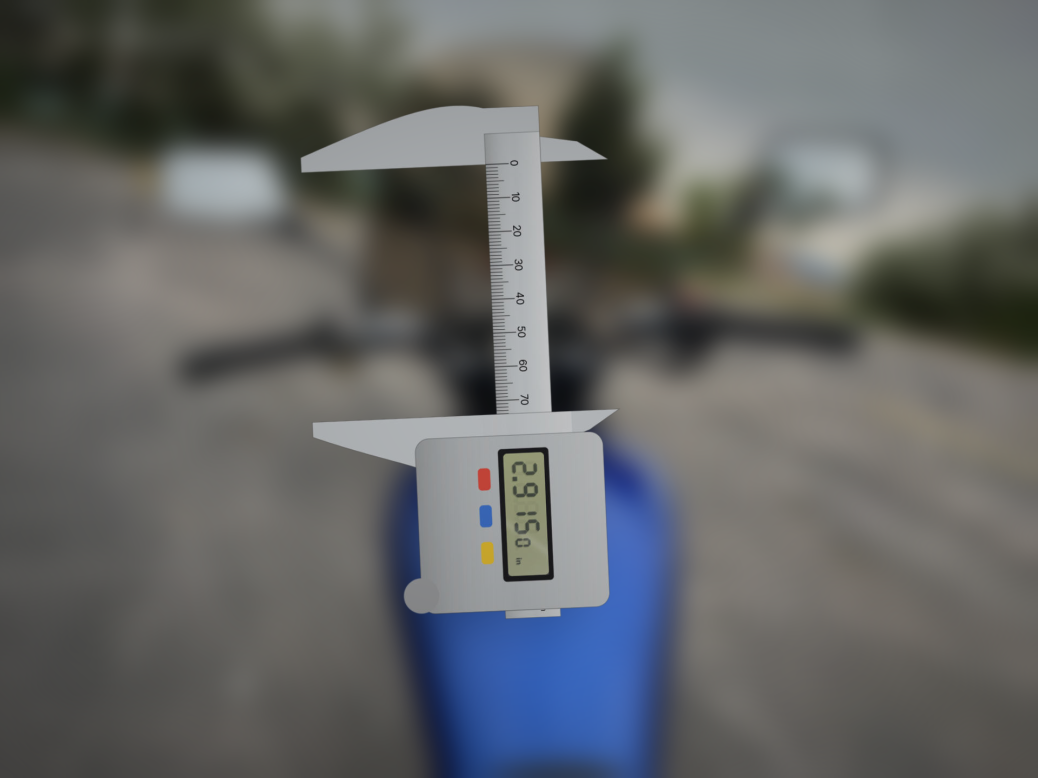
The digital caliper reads 2.9150 in
